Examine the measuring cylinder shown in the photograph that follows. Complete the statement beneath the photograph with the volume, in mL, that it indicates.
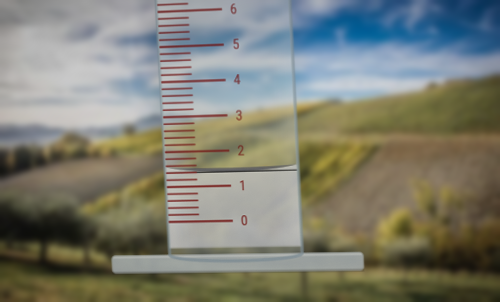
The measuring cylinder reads 1.4 mL
